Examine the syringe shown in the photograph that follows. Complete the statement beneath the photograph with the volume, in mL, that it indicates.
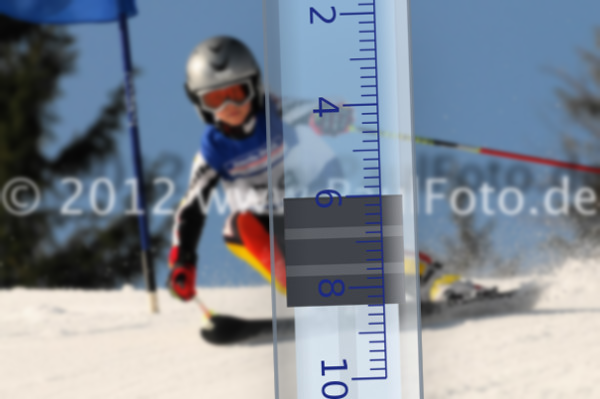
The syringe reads 6 mL
